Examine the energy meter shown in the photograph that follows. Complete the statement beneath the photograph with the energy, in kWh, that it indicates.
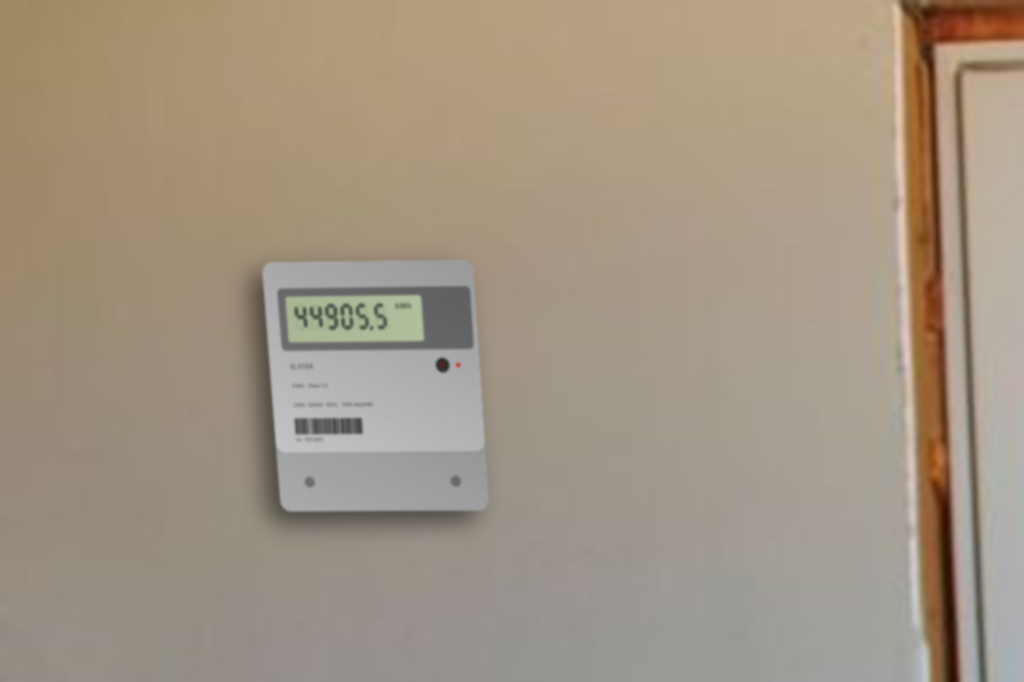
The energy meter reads 44905.5 kWh
